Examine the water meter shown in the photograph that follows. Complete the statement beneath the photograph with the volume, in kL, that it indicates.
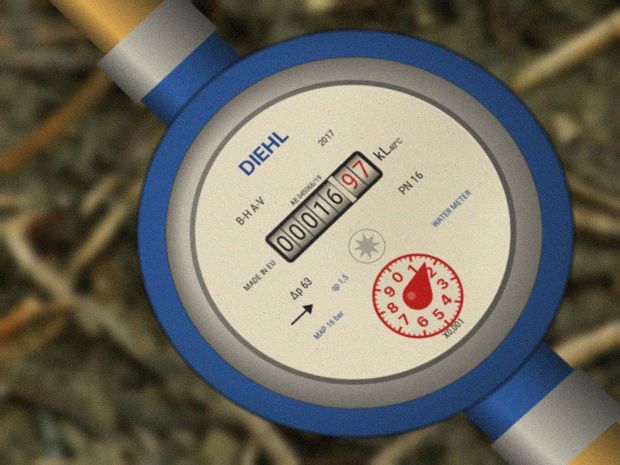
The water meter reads 16.971 kL
